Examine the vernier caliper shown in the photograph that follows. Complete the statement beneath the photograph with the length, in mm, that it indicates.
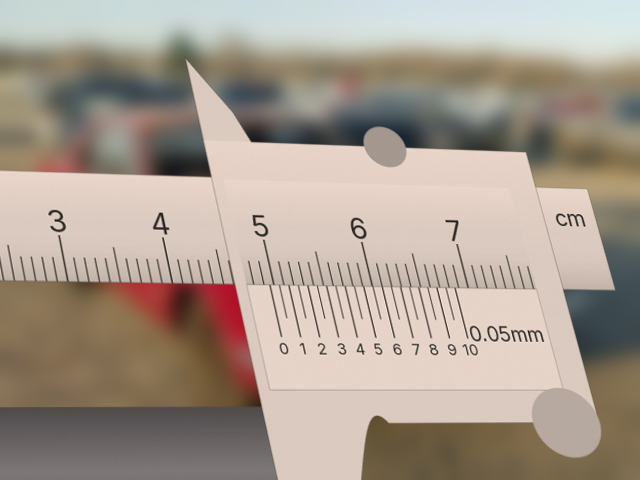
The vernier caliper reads 49.6 mm
